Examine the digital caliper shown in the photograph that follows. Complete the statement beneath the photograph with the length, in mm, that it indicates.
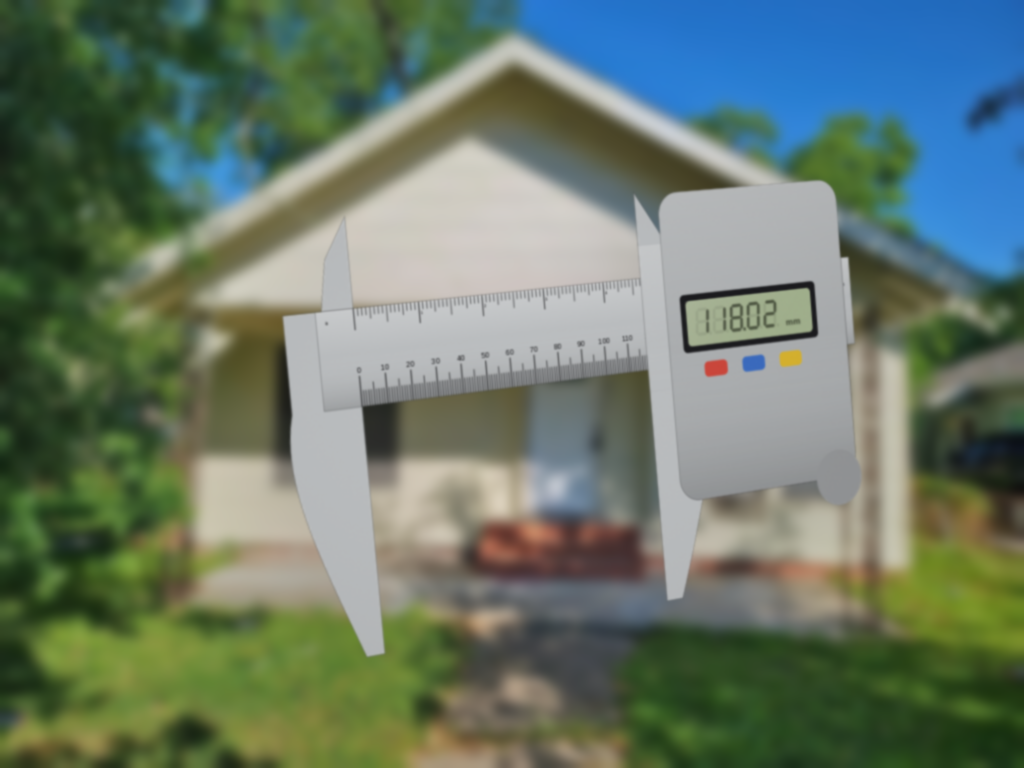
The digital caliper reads 118.02 mm
